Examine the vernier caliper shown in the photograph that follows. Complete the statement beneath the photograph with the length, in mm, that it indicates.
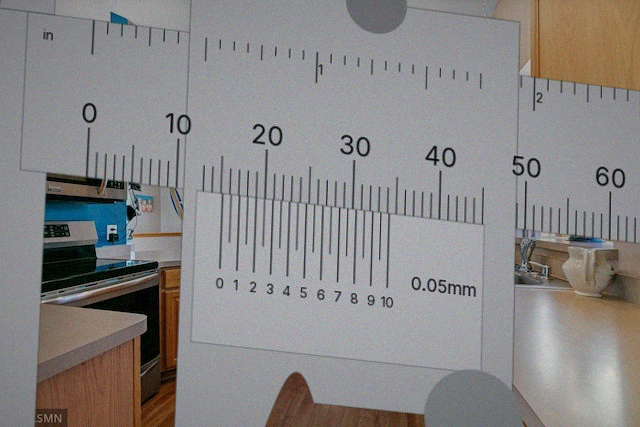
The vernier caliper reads 15.2 mm
